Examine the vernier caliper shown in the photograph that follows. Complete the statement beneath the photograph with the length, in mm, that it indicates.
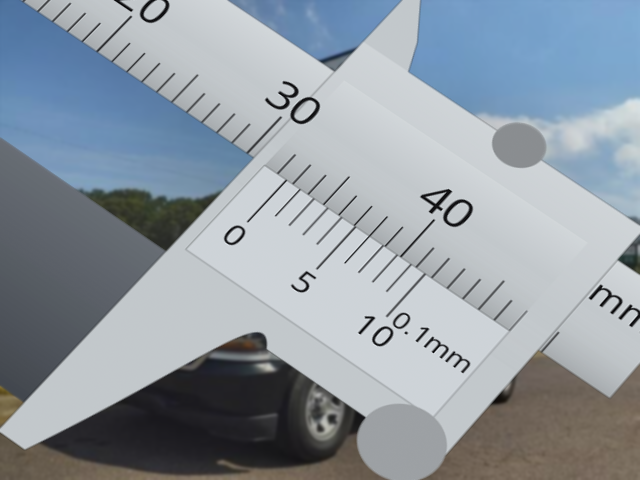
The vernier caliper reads 32.6 mm
